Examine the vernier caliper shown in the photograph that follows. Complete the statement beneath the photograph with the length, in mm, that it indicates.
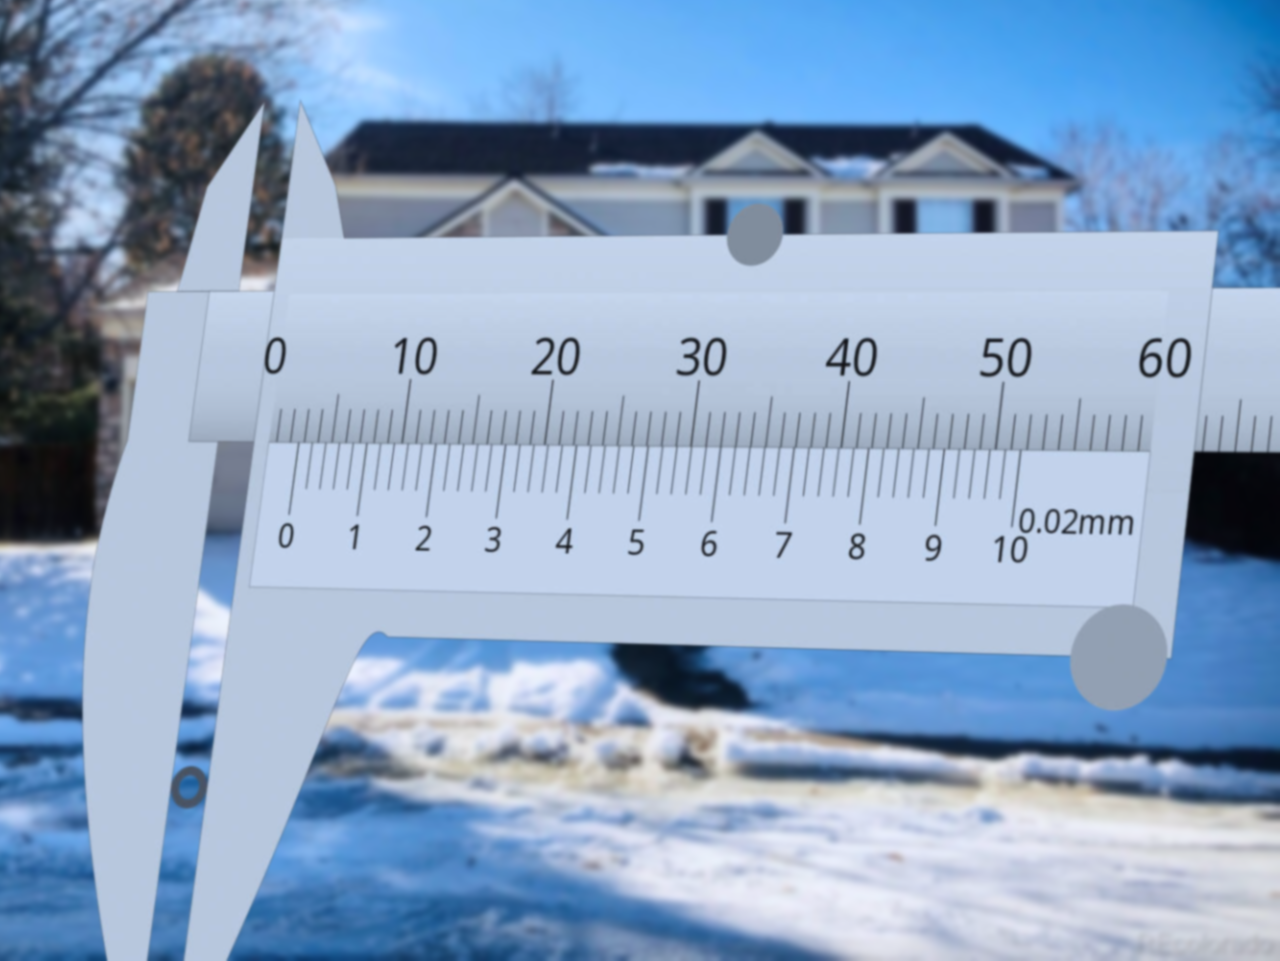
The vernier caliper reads 2.6 mm
